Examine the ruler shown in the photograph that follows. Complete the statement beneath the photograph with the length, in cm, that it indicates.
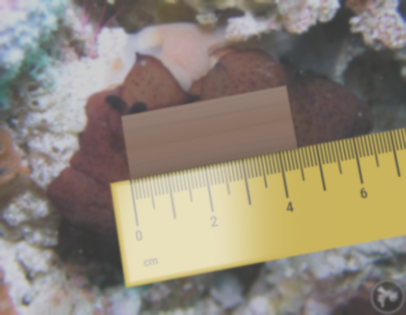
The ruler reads 4.5 cm
